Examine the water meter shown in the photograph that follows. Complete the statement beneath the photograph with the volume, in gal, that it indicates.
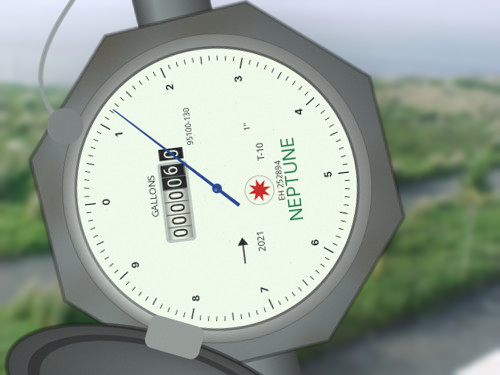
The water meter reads 61.2 gal
